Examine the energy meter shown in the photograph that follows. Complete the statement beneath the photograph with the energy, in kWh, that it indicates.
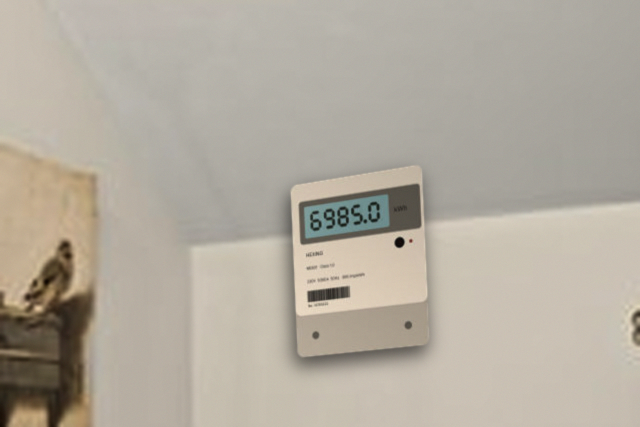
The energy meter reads 6985.0 kWh
